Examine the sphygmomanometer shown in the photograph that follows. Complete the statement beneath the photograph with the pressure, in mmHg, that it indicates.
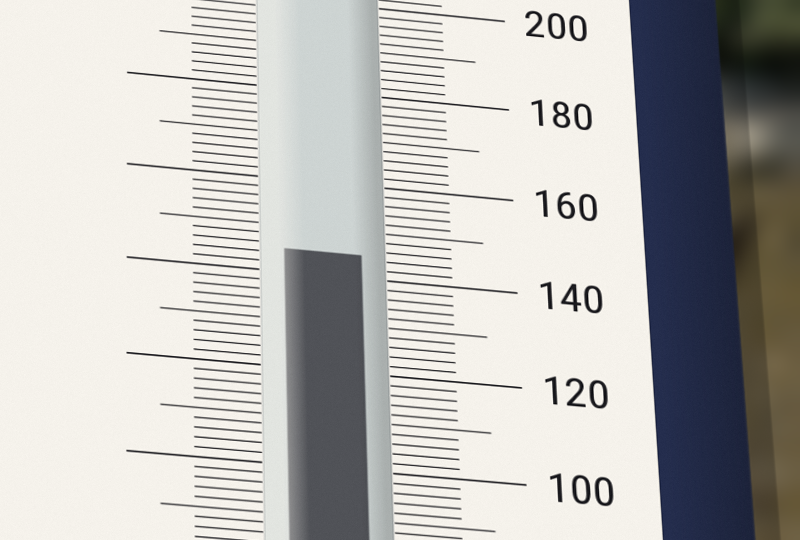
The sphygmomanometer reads 145 mmHg
